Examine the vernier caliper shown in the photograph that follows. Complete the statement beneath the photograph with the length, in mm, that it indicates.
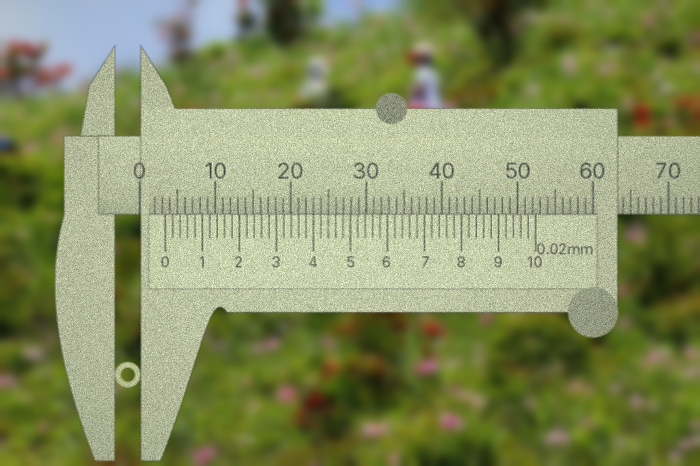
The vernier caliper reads 3.4 mm
